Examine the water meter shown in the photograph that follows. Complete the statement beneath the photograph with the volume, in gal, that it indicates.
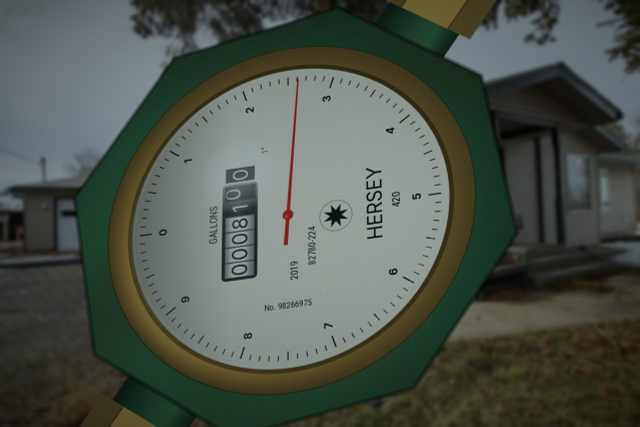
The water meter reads 8102.6 gal
